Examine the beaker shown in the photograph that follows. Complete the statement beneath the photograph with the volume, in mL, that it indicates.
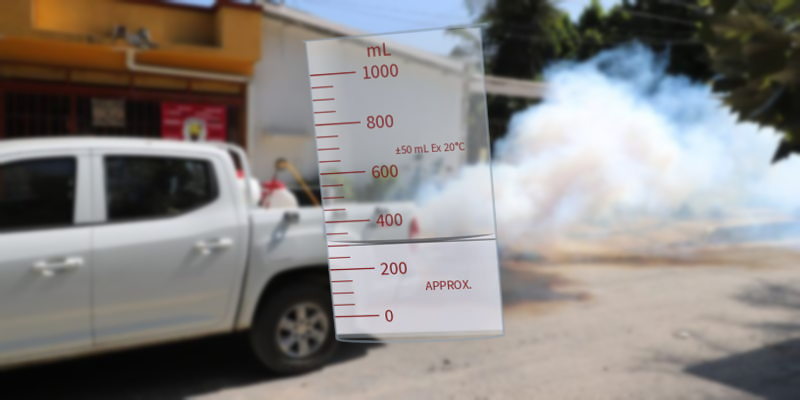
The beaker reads 300 mL
